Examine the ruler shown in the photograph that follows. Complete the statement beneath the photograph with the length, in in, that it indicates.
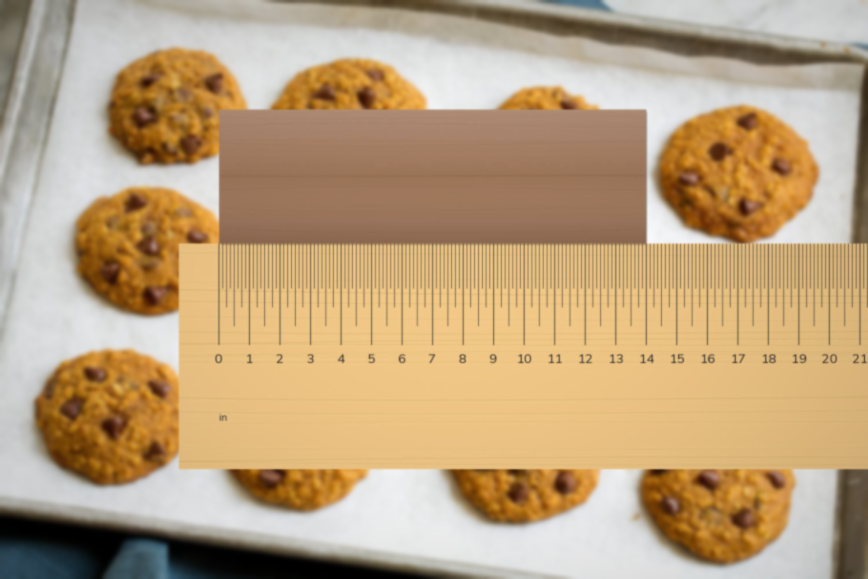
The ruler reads 14 in
